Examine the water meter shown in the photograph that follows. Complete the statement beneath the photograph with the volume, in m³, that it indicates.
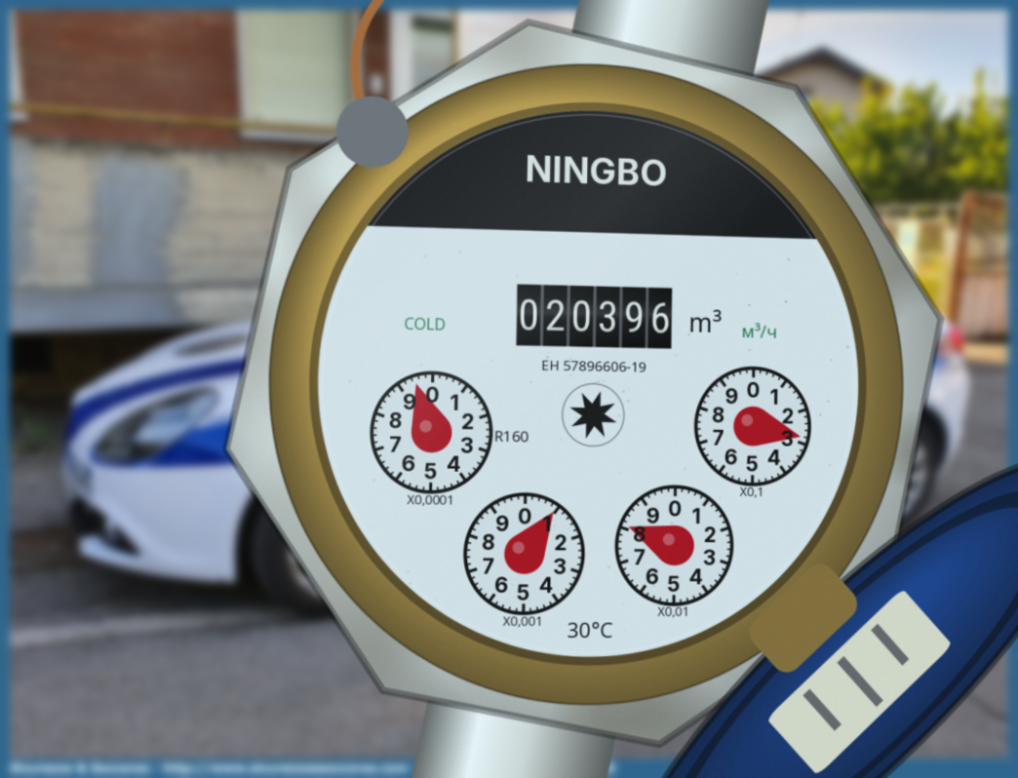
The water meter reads 20396.2809 m³
